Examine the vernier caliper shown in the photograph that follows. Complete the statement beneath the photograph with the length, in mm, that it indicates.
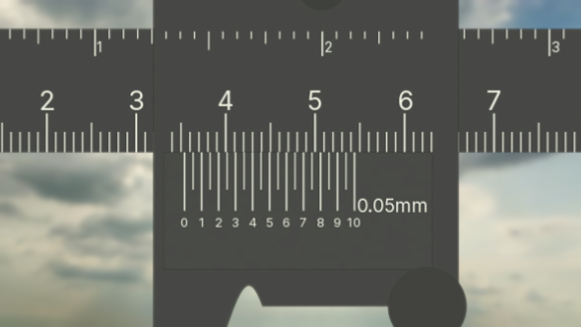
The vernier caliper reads 35.4 mm
